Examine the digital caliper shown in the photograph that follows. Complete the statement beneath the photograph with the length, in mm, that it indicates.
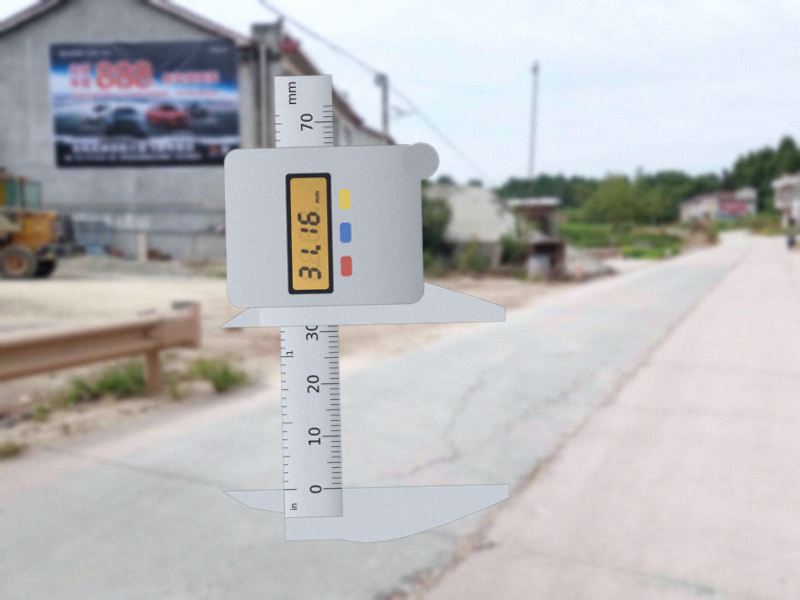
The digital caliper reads 31.16 mm
